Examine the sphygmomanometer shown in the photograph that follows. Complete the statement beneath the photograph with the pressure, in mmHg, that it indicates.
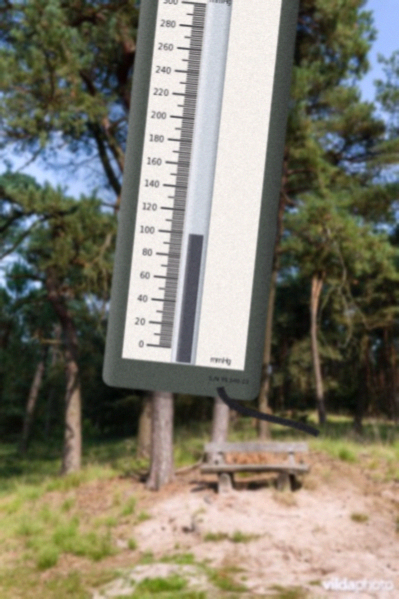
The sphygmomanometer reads 100 mmHg
